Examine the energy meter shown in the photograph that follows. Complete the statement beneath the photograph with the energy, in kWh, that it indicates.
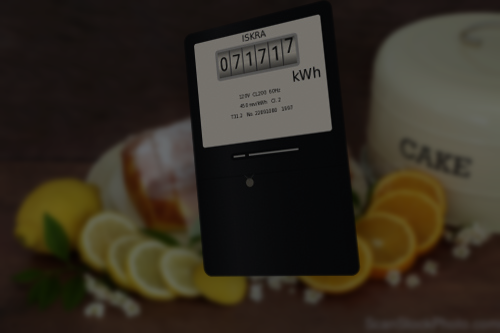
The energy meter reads 71717 kWh
